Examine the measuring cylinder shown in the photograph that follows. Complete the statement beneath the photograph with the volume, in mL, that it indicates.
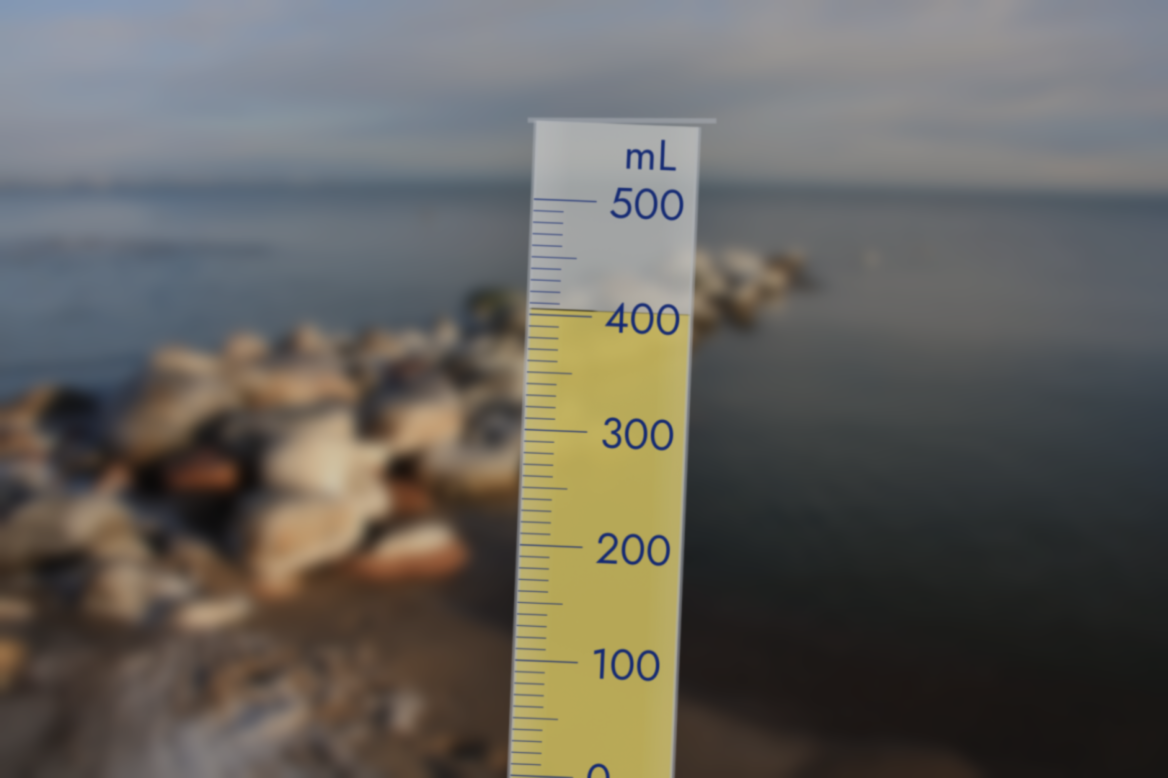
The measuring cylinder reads 405 mL
